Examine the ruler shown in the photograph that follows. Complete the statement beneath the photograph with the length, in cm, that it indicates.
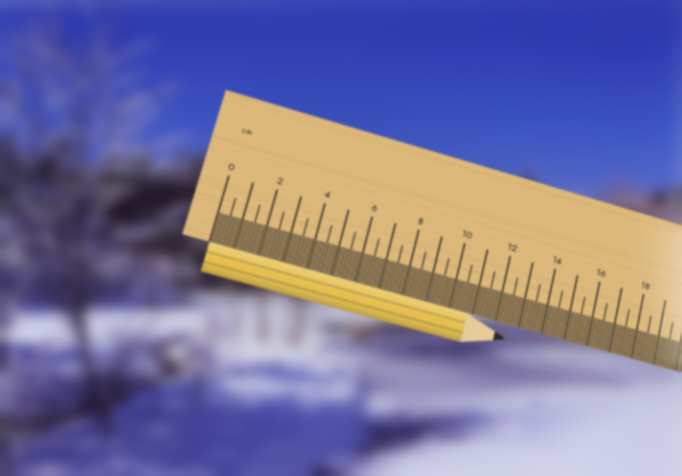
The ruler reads 12.5 cm
